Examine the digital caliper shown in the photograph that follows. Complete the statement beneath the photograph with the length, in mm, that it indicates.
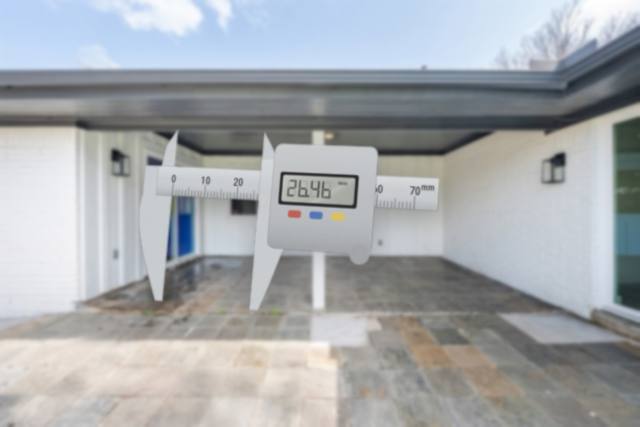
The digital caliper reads 26.46 mm
